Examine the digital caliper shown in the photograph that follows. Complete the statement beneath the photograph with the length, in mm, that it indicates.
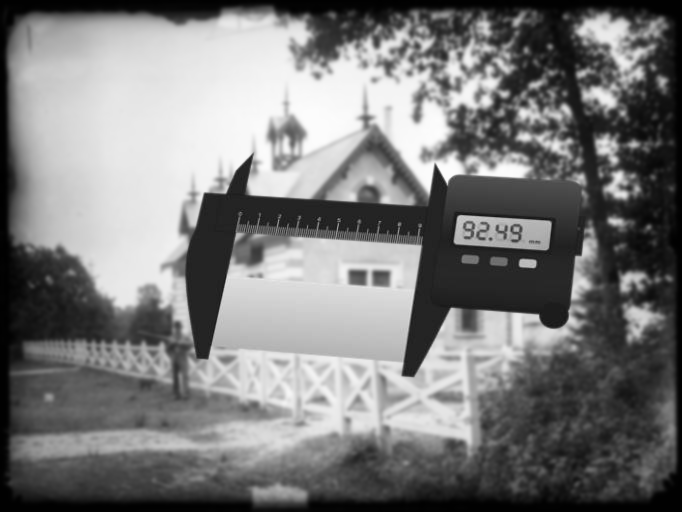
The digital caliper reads 92.49 mm
